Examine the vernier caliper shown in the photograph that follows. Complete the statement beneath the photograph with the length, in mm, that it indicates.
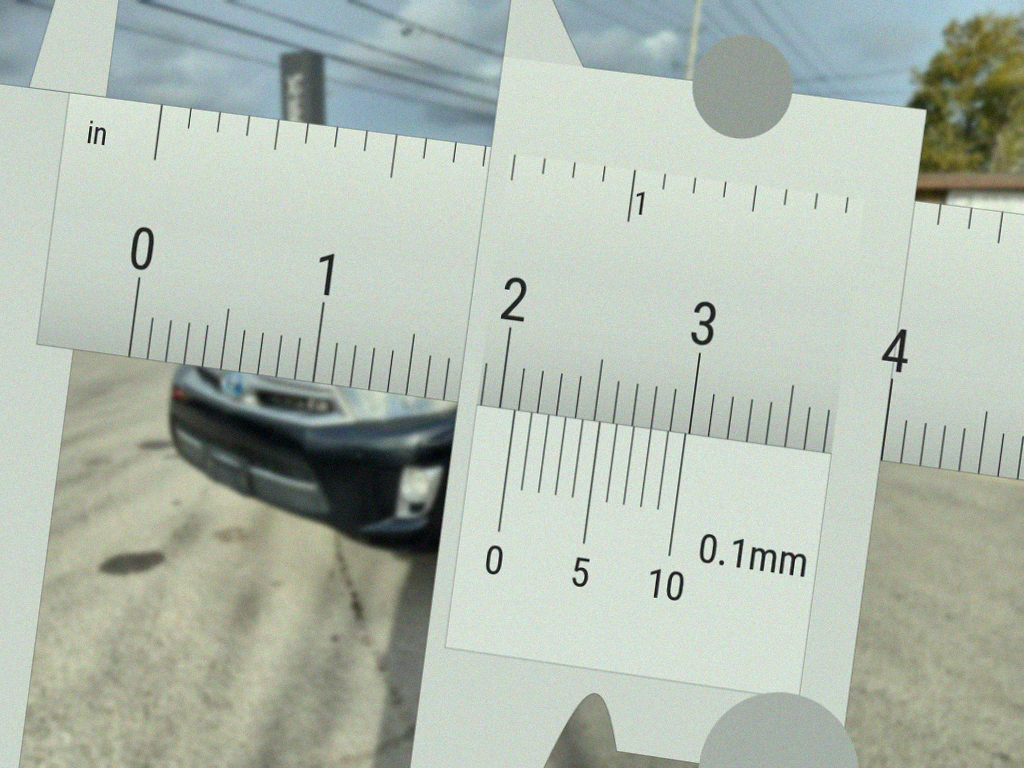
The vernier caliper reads 20.8 mm
